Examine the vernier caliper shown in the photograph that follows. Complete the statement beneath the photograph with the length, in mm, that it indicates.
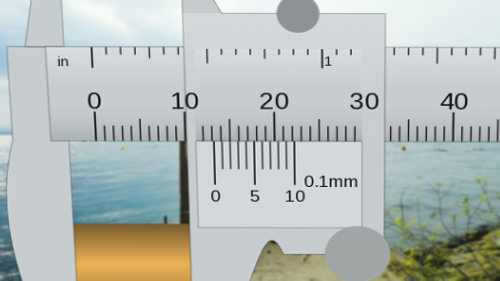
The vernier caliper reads 13.2 mm
